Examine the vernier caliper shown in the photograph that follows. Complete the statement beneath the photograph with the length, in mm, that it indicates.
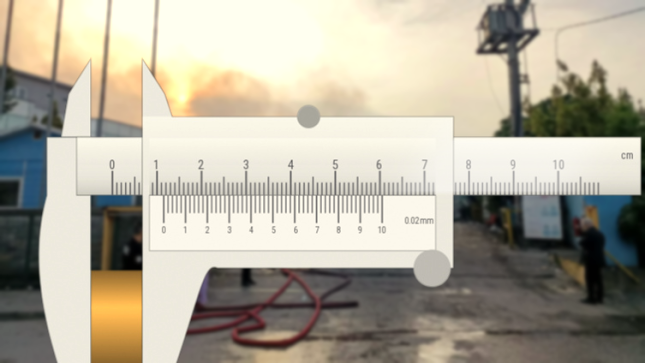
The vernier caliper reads 11.5 mm
